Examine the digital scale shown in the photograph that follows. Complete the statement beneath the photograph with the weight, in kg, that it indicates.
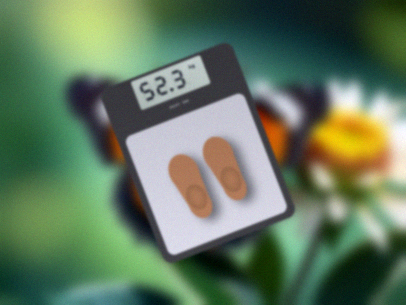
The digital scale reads 52.3 kg
